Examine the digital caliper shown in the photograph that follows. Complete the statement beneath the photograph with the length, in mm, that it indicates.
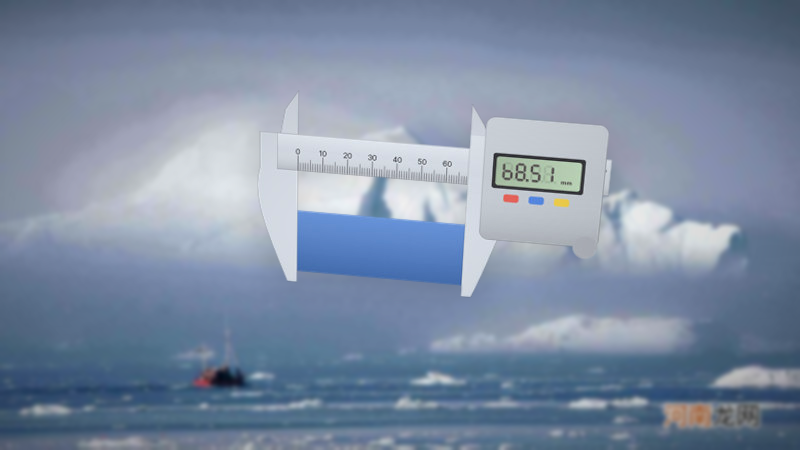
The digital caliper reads 68.51 mm
